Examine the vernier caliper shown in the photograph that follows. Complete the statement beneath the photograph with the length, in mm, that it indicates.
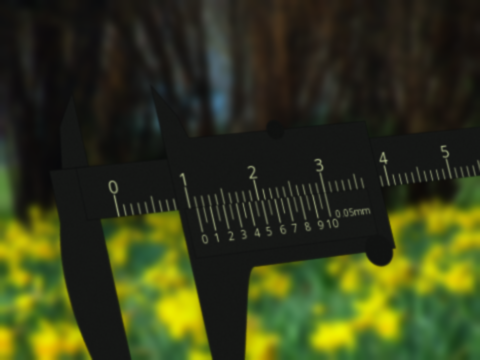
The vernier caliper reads 11.0 mm
